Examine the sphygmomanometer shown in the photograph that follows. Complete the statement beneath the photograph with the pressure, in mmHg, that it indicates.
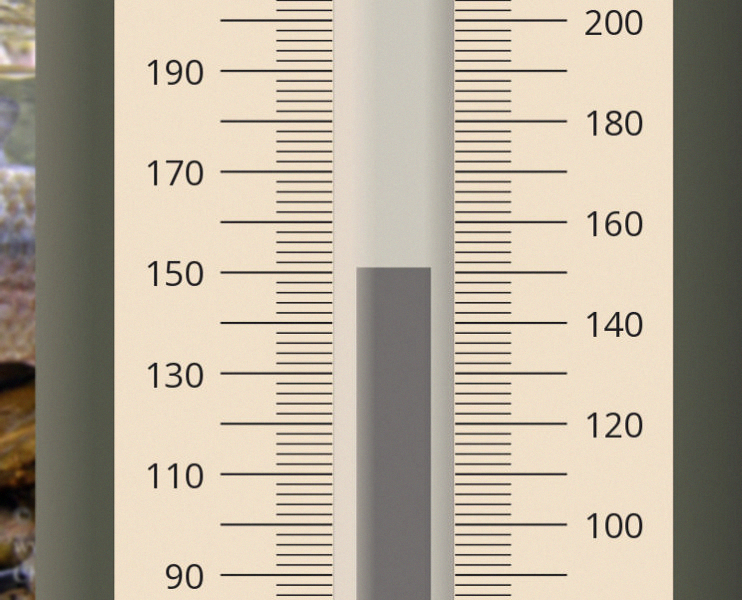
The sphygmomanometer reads 151 mmHg
